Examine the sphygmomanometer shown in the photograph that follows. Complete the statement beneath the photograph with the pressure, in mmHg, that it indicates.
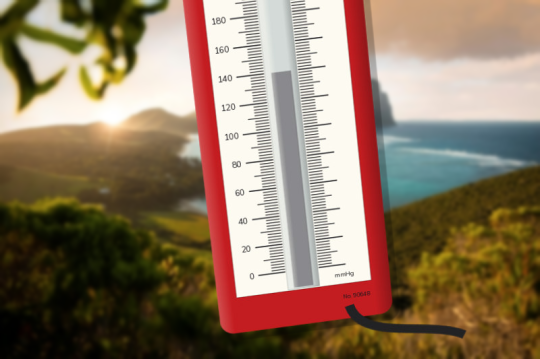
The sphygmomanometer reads 140 mmHg
